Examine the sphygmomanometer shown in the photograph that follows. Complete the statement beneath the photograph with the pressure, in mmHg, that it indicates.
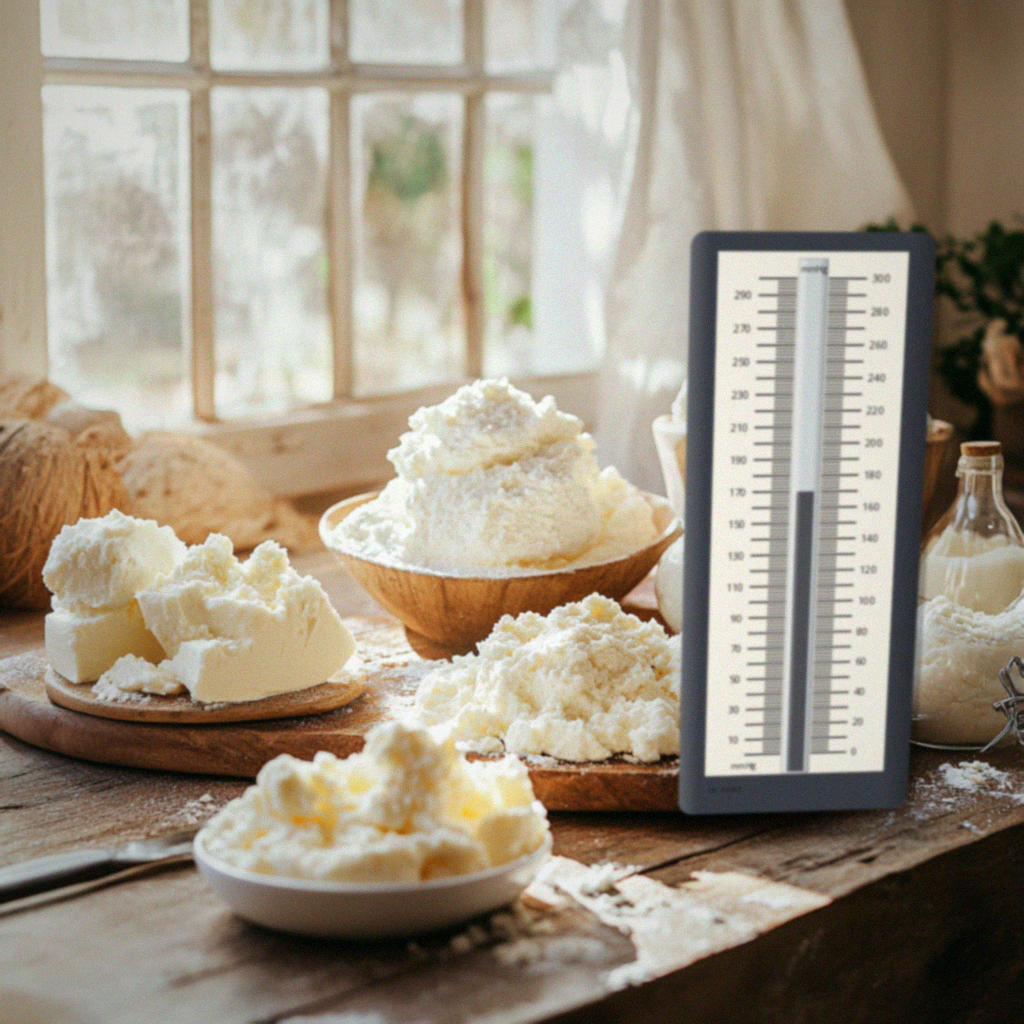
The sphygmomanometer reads 170 mmHg
